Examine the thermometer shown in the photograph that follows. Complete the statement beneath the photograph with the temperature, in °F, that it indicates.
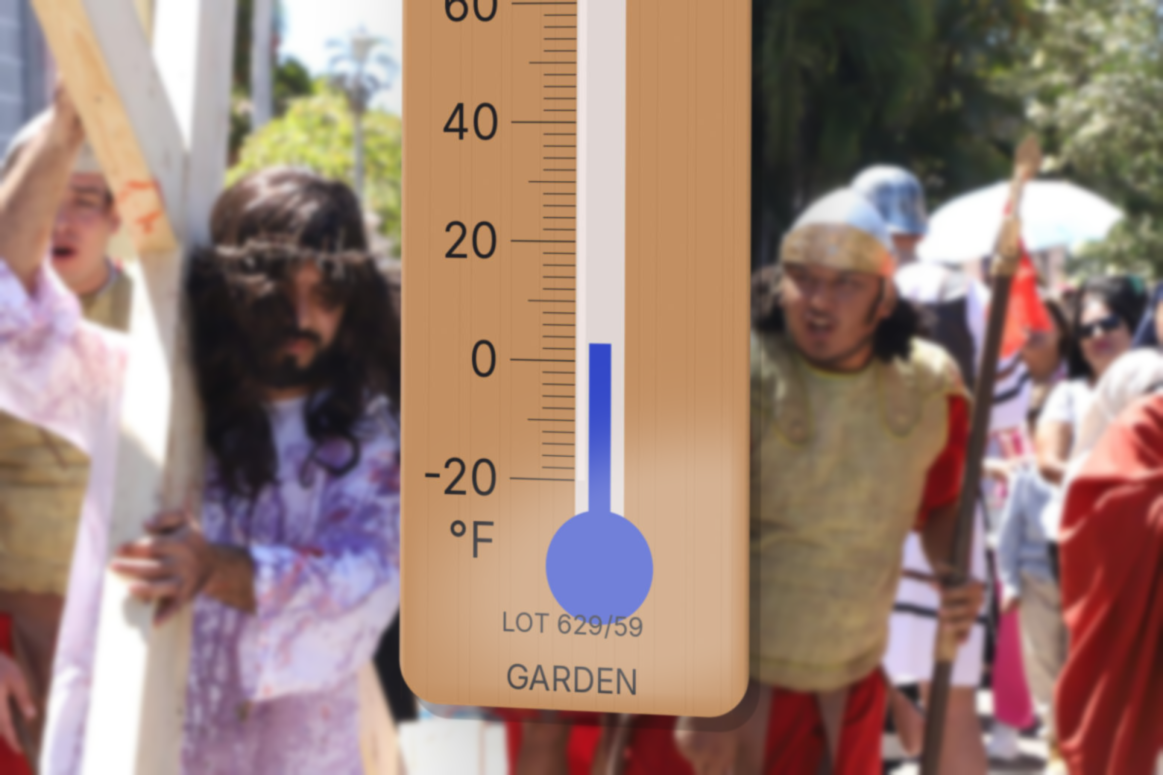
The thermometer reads 3 °F
